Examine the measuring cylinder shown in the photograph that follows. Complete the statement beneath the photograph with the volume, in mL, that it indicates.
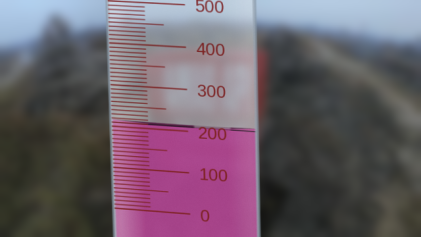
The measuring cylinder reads 210 mL
